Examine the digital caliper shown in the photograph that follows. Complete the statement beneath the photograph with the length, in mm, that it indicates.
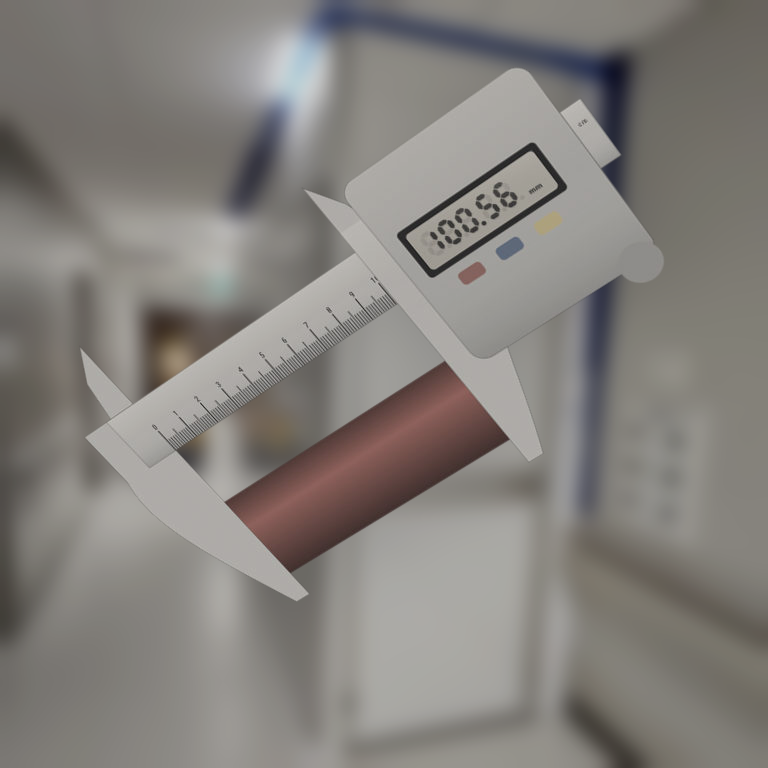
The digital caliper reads 100.56 mm
